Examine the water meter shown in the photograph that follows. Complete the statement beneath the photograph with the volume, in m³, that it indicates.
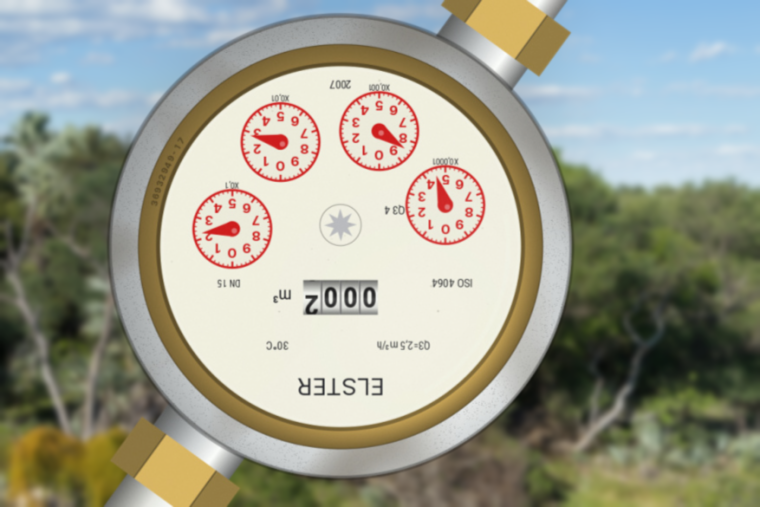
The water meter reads 2.2284 m³
